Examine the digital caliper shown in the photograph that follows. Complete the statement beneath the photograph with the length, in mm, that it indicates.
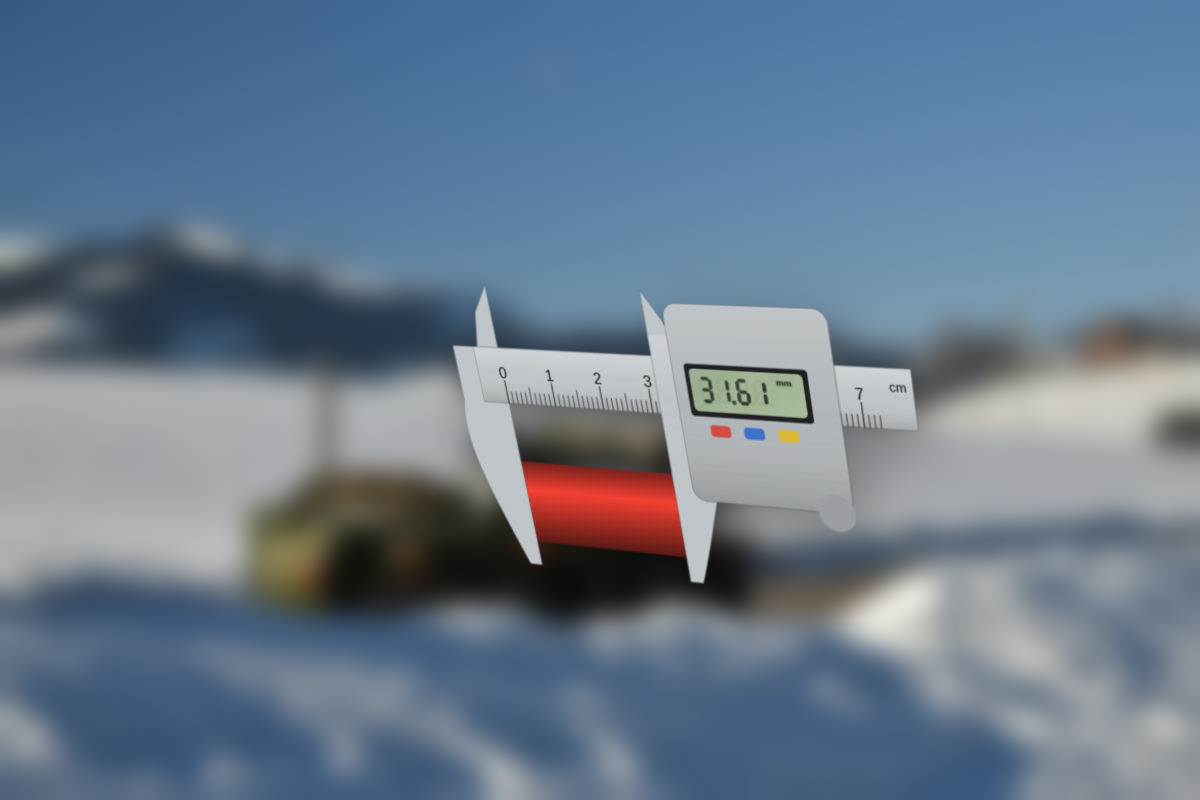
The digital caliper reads 31.61 mm
